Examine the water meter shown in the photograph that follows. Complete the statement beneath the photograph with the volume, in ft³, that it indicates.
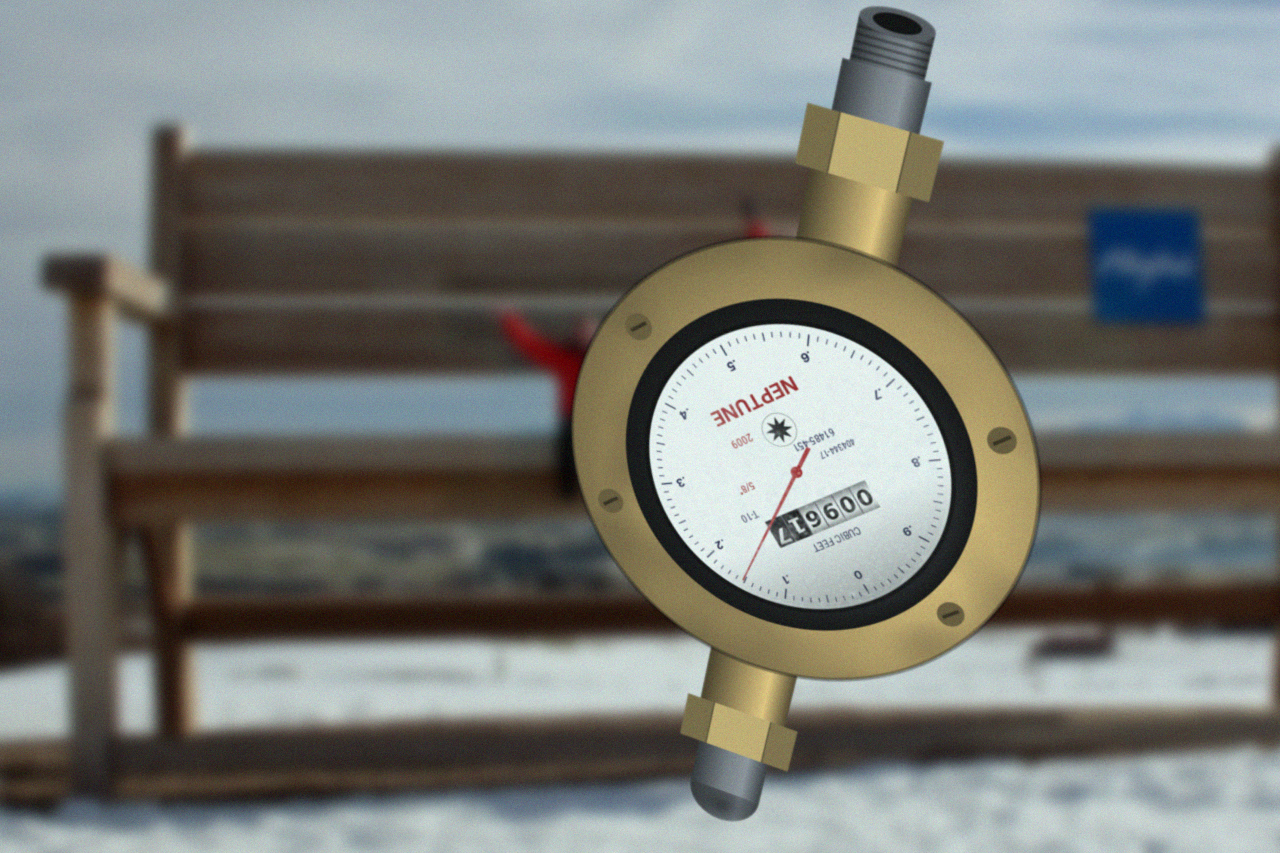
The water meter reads 9617.15 ft³
